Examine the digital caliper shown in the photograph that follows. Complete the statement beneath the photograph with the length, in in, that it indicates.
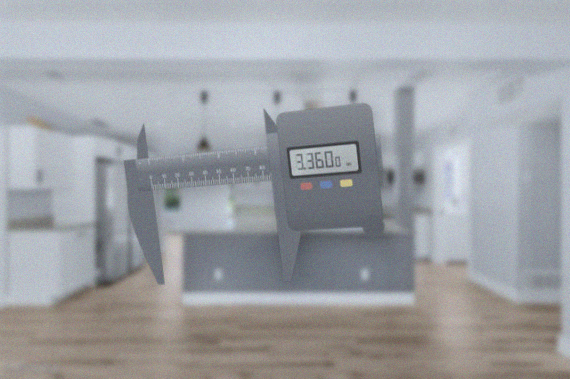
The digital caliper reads 3.3600 in
